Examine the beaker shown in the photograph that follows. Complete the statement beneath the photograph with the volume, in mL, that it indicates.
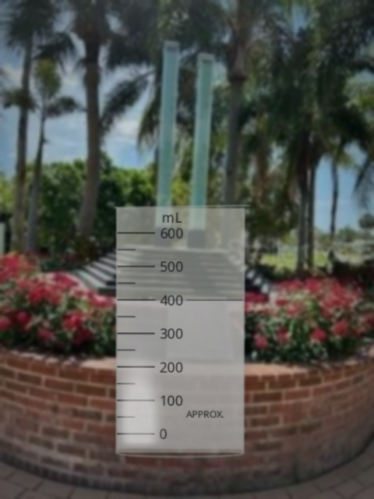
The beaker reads 400 mL
